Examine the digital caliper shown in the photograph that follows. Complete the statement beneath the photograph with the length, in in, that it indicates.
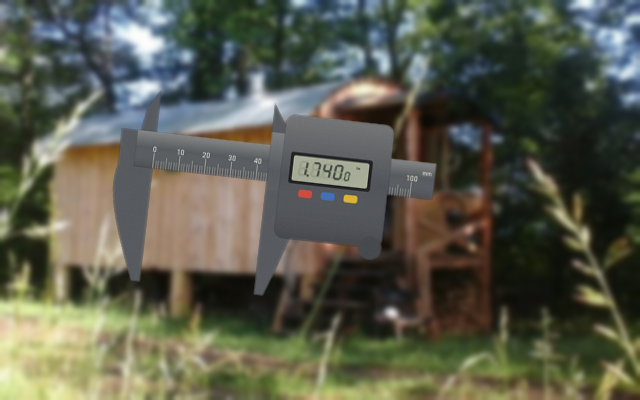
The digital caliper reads 1.7400 in
